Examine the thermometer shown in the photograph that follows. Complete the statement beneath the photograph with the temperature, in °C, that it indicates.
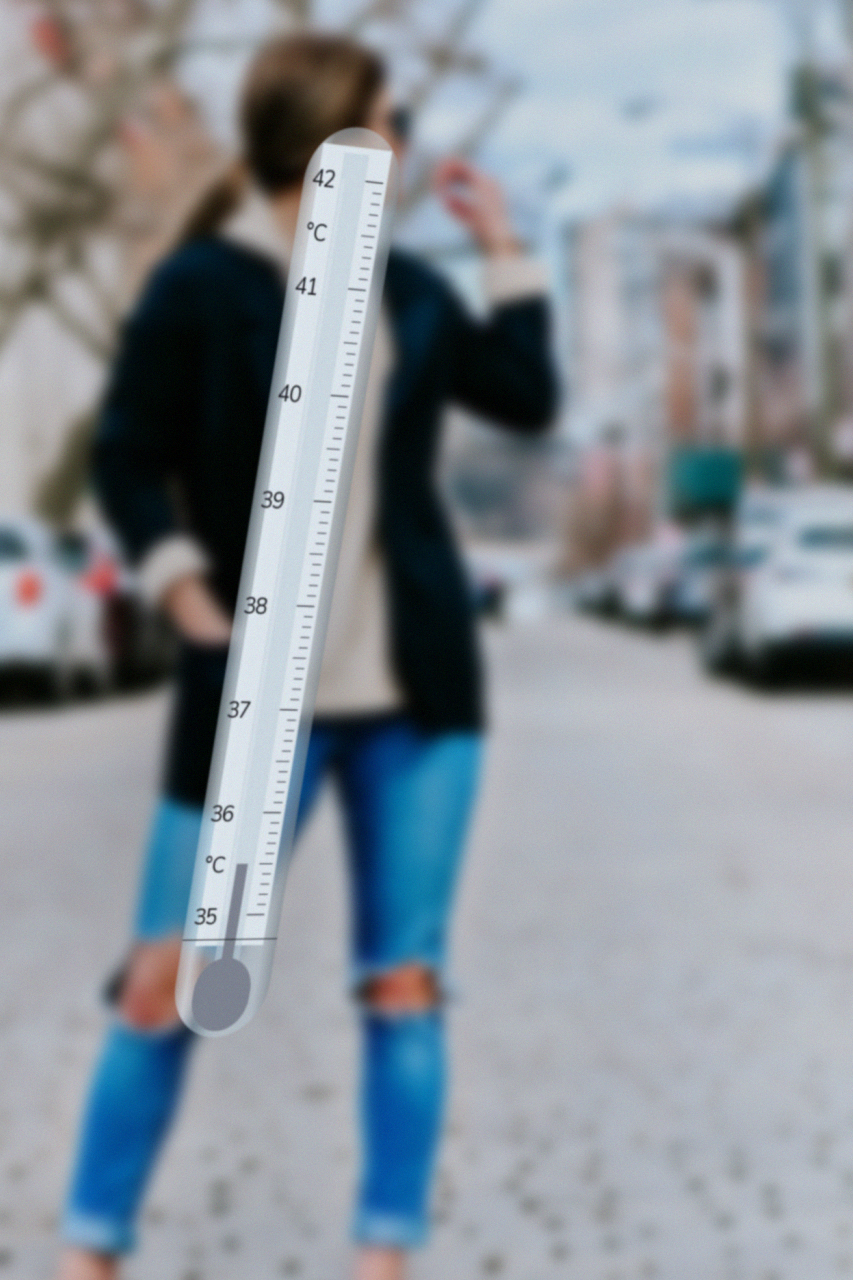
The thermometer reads 35.5 °C
